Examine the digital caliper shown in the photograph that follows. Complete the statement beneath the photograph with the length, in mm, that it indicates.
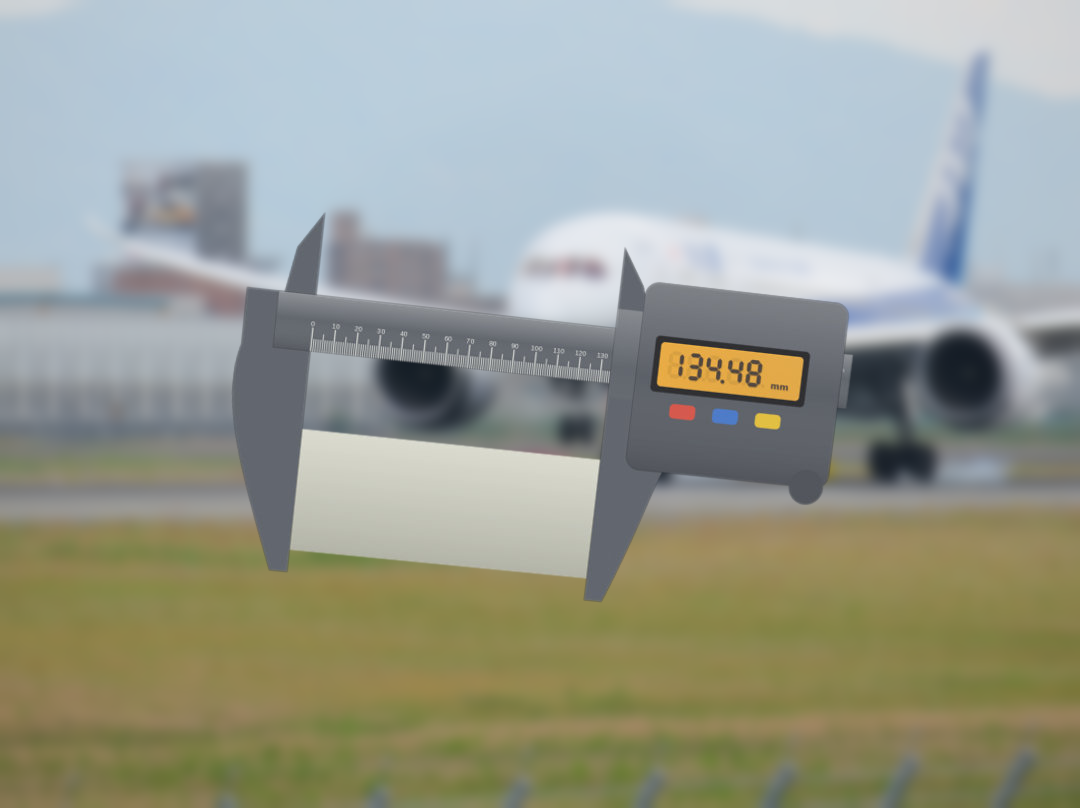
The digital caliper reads 134.48 mm
